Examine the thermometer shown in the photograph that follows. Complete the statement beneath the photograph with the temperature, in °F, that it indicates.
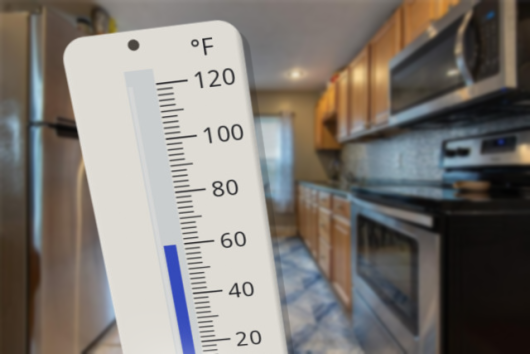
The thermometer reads 60 °F
